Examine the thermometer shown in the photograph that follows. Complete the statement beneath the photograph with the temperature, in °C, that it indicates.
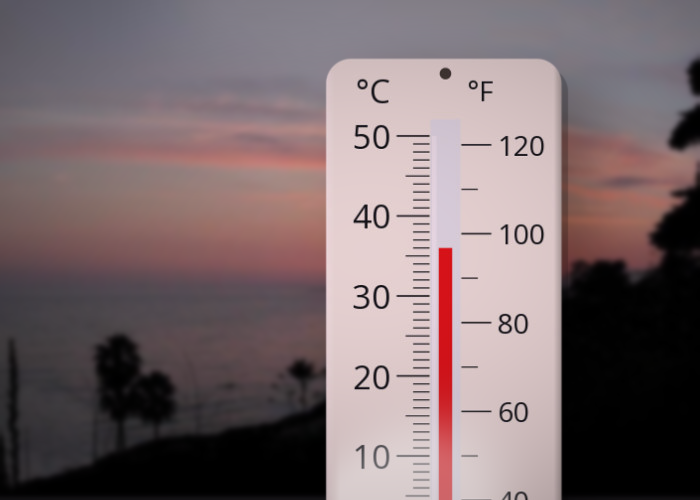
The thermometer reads 36 °C
